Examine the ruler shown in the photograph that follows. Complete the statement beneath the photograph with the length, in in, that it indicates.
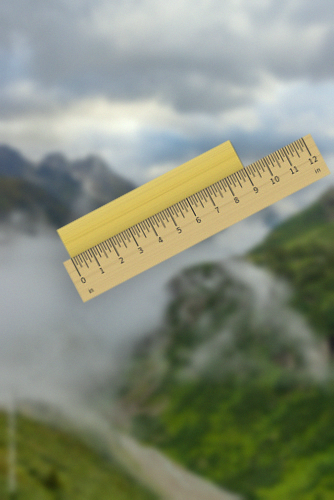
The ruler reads 9 in
